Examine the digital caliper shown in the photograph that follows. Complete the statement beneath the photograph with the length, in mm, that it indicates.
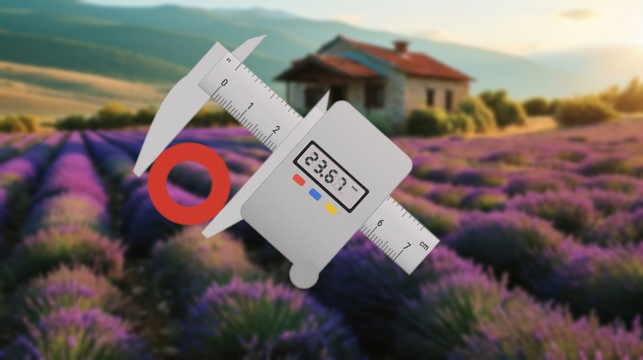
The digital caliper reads 23.67 mm
